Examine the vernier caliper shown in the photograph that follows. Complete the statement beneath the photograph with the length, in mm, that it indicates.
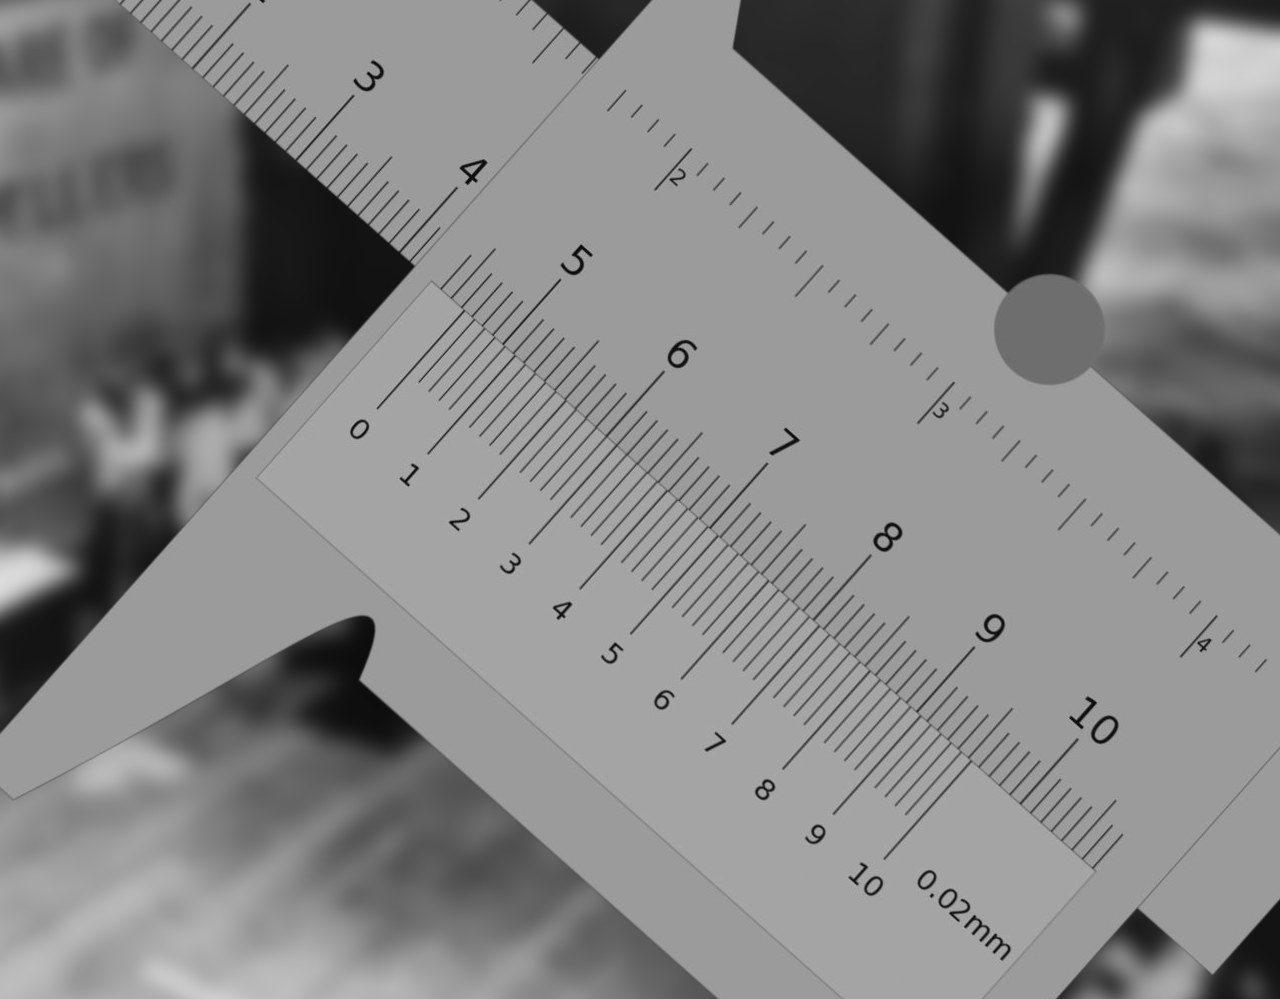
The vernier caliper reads 46.3 mm
